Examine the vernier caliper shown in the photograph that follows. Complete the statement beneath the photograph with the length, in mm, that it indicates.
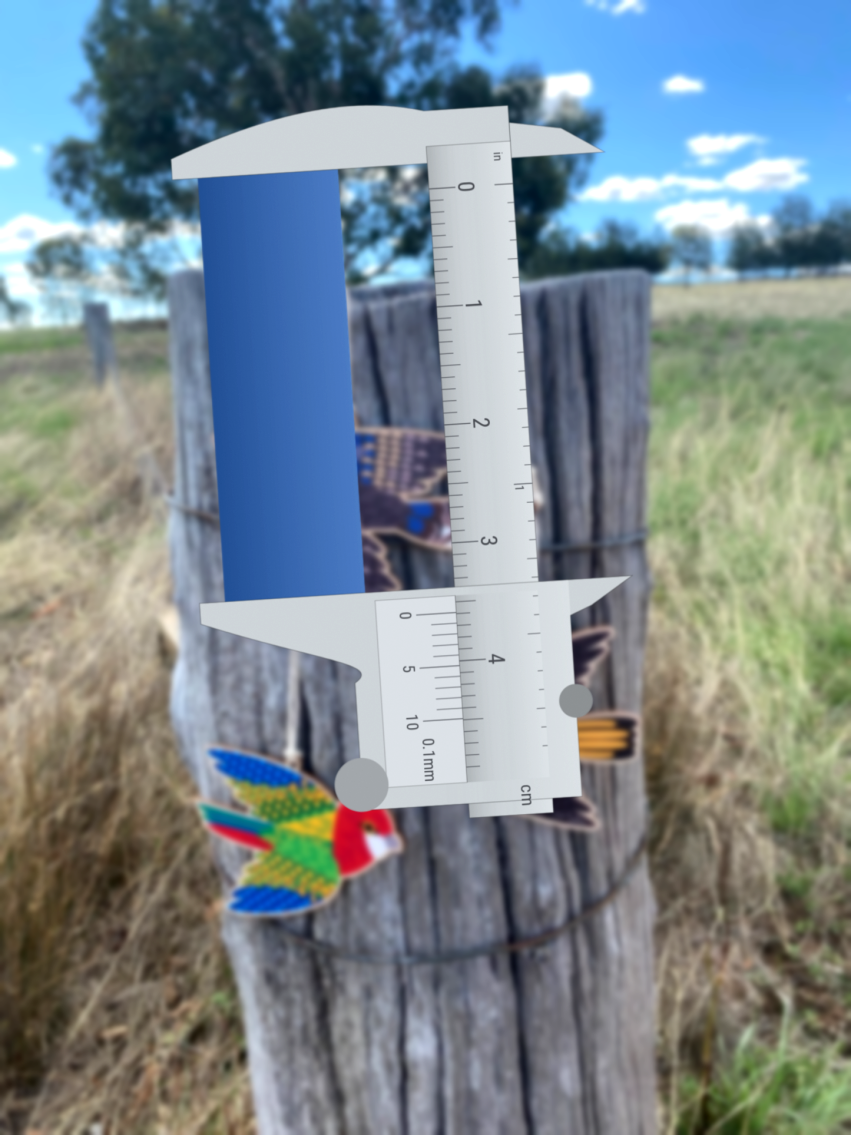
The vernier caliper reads 35.9 mm
